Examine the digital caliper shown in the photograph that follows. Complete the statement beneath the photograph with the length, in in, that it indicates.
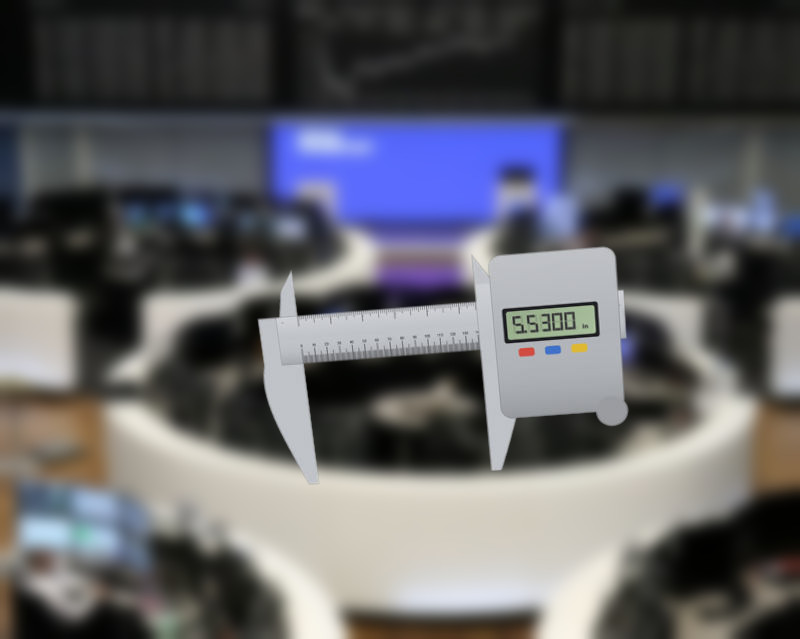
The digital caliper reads 5.5300 in
